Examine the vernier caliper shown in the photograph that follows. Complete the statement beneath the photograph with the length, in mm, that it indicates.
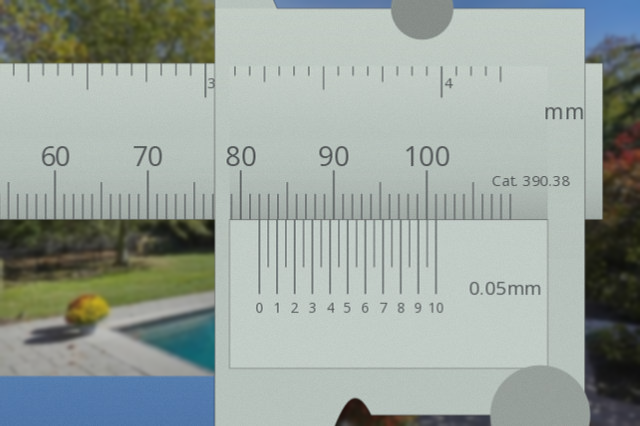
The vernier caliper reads 82.0 mm
